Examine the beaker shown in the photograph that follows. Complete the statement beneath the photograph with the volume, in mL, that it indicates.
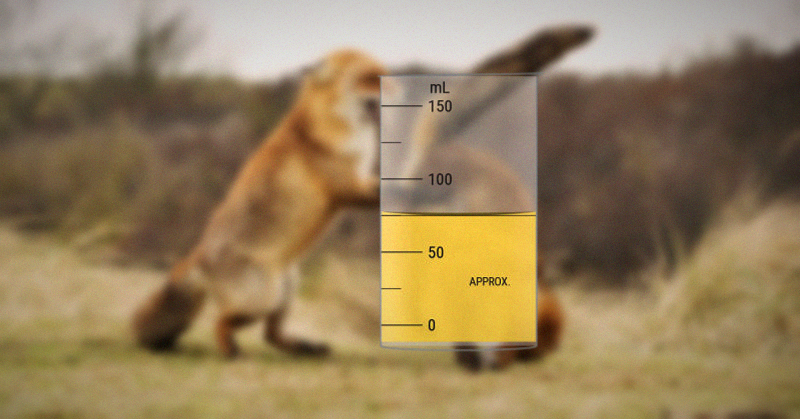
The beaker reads 75 mL
